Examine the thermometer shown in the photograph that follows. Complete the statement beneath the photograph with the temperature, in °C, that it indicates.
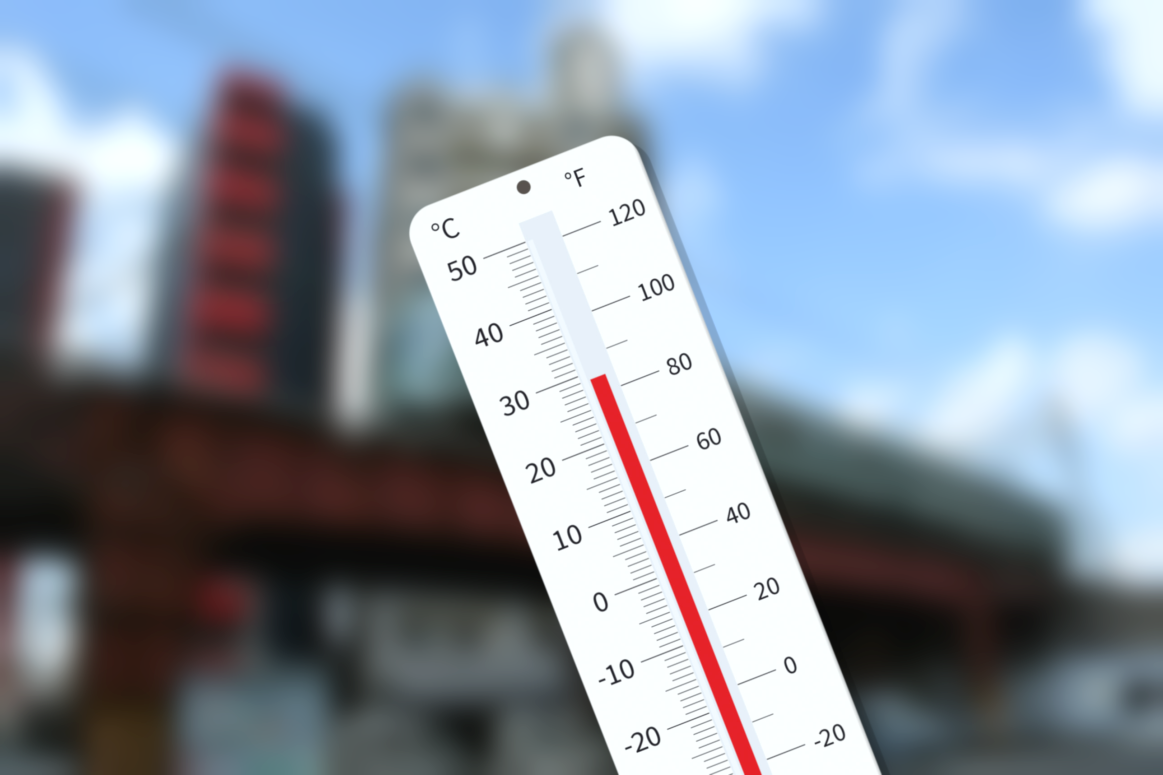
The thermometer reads 29 °C
